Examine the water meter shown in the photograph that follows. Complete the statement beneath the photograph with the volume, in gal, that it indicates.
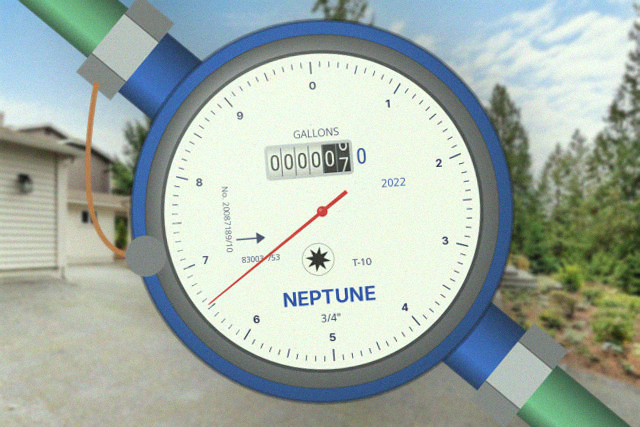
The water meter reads 66.5 gal
